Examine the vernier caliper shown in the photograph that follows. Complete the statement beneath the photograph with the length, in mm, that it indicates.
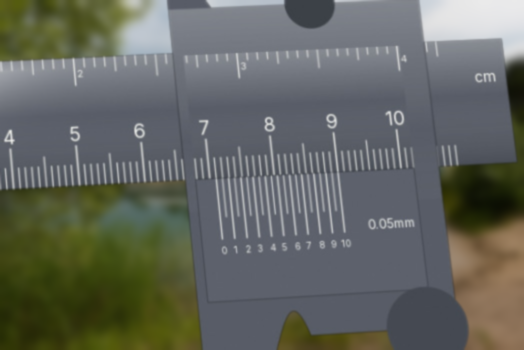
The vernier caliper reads 71.0 mm
